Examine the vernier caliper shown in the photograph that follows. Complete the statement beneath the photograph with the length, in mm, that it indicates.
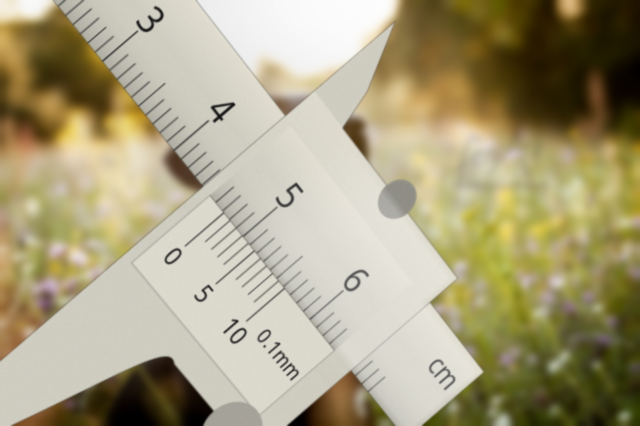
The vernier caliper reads 47.2 mm
